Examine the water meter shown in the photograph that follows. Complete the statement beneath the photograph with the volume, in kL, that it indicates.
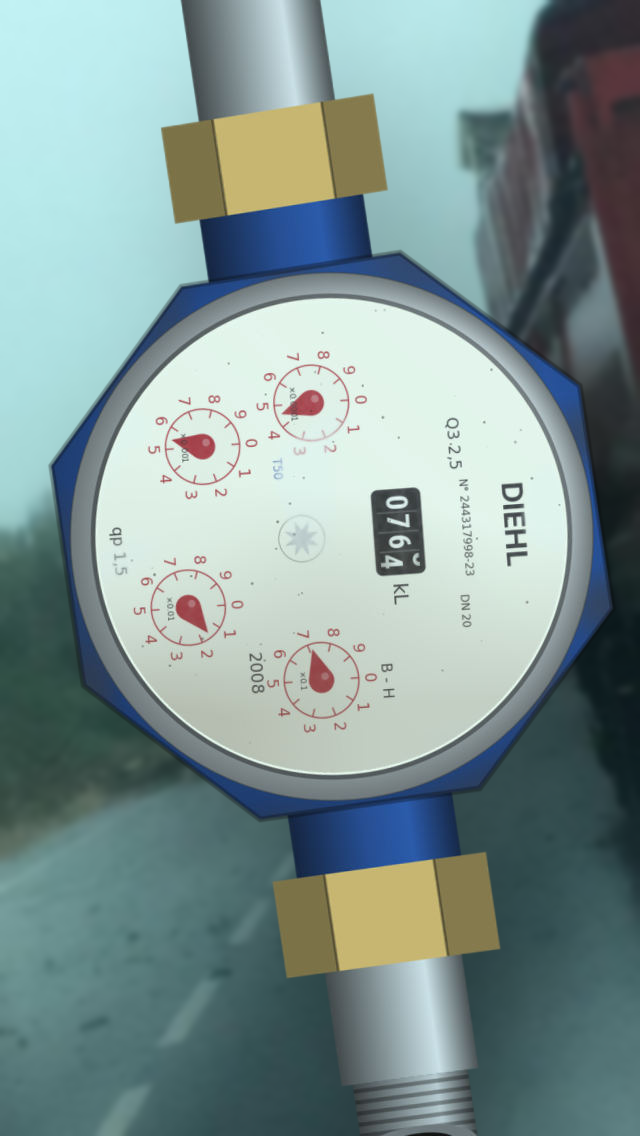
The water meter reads 763.7154 kL
